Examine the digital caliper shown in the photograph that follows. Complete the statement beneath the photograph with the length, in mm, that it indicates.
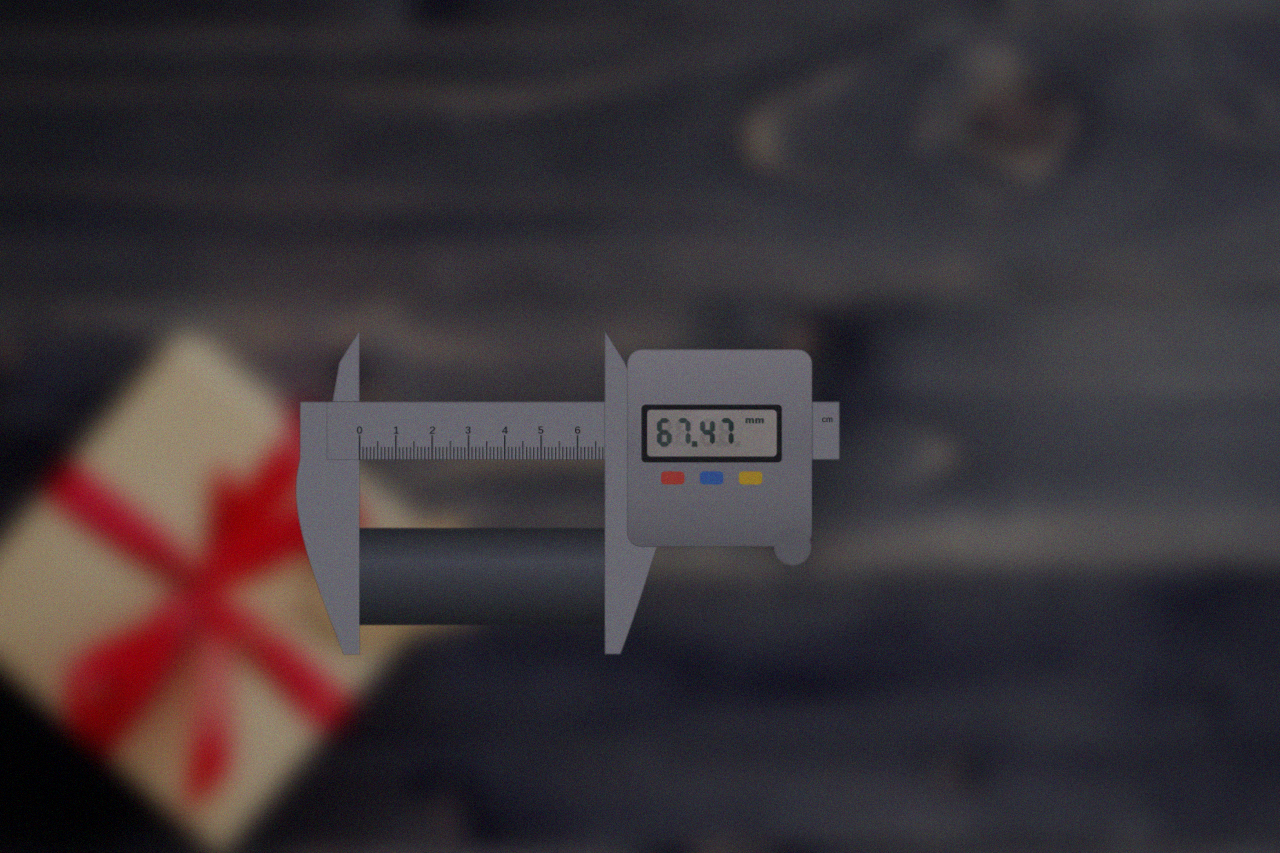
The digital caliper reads 67.47 mm
